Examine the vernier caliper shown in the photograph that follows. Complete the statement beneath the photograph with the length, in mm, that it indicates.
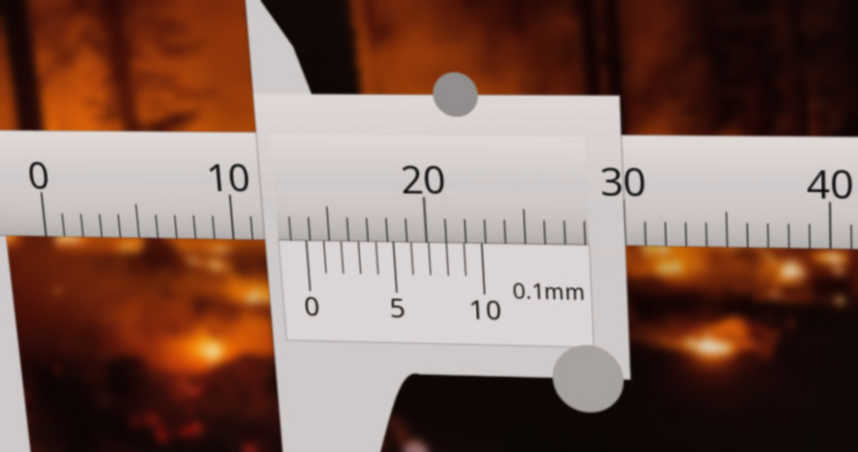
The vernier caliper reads 13.8 mm
